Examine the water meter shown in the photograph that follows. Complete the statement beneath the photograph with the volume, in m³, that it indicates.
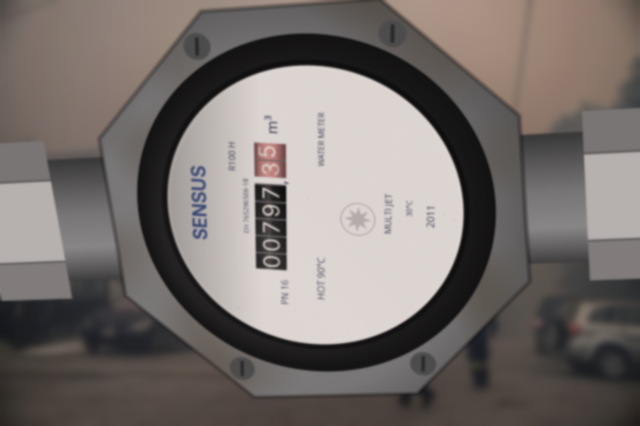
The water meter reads 797.35 m³
